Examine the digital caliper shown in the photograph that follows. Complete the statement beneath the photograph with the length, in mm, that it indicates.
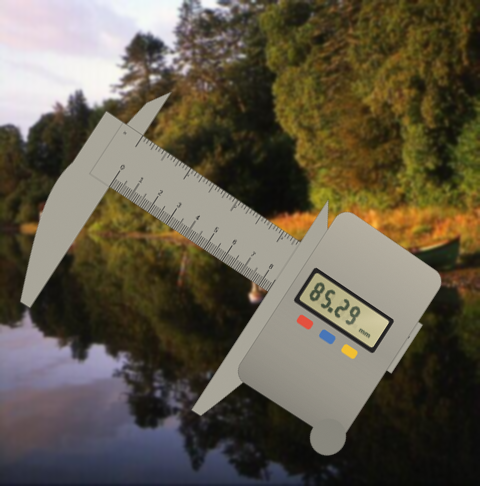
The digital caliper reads 85.29 mm
